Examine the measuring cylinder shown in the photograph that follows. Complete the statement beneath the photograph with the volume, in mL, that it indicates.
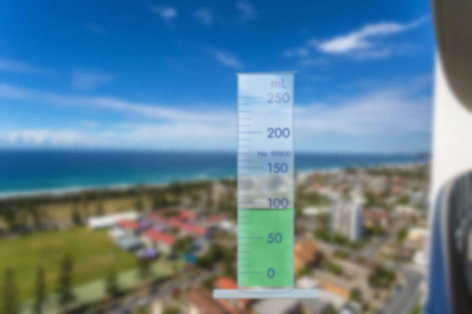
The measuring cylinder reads 90 mL
